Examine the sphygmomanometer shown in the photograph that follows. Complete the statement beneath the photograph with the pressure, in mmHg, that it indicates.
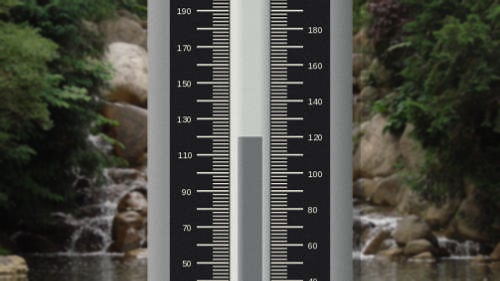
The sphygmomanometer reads 120 mmHg
